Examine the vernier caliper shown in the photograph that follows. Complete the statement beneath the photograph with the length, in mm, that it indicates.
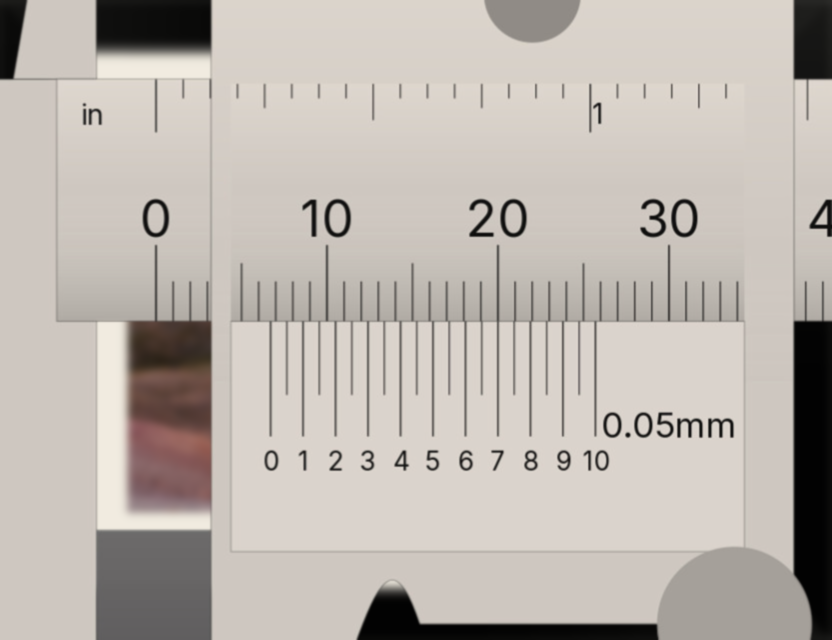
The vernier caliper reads 6.7 mm
